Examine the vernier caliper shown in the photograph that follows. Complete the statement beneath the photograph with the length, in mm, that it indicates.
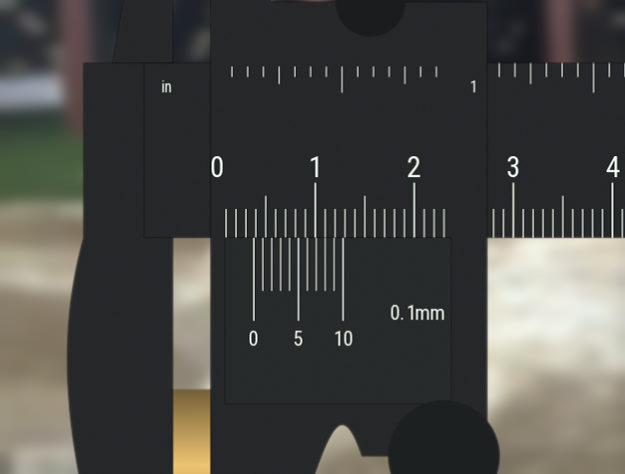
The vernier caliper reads 3.8 mm
